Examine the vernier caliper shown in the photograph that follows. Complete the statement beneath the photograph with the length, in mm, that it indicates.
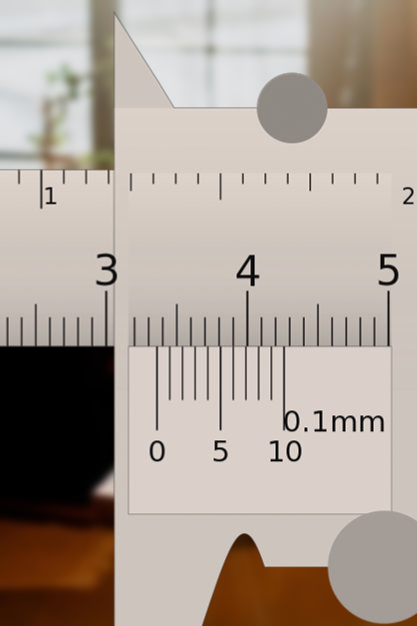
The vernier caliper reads 33.6 mm
